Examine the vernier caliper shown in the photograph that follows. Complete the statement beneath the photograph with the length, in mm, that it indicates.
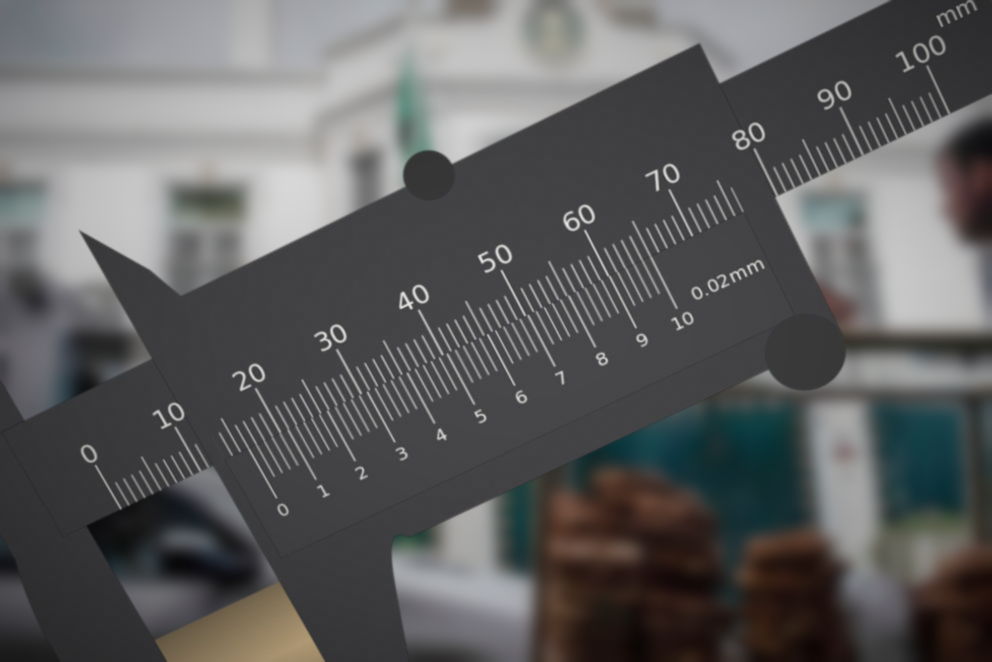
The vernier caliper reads 16.0 mm
